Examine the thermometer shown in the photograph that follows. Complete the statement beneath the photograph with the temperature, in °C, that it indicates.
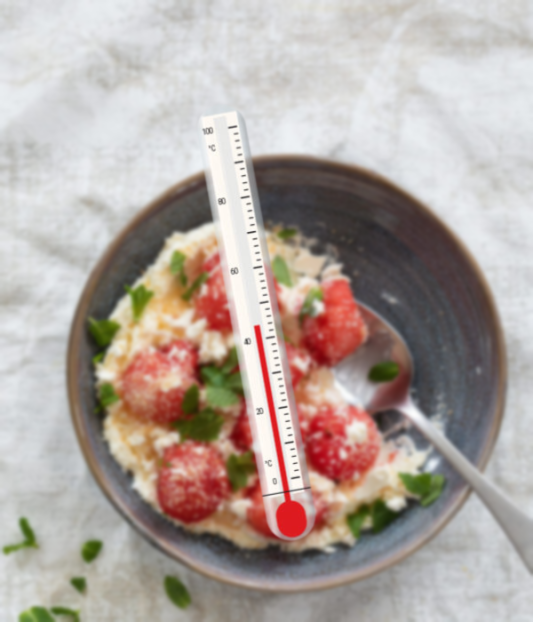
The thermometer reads 44 °C
